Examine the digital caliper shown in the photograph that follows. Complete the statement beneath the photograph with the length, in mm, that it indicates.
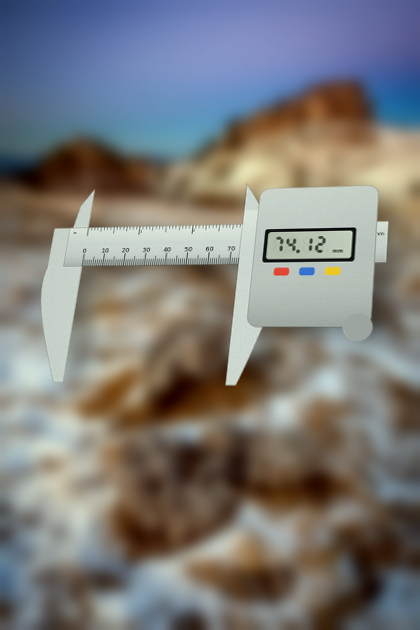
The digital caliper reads 74.12 mm
